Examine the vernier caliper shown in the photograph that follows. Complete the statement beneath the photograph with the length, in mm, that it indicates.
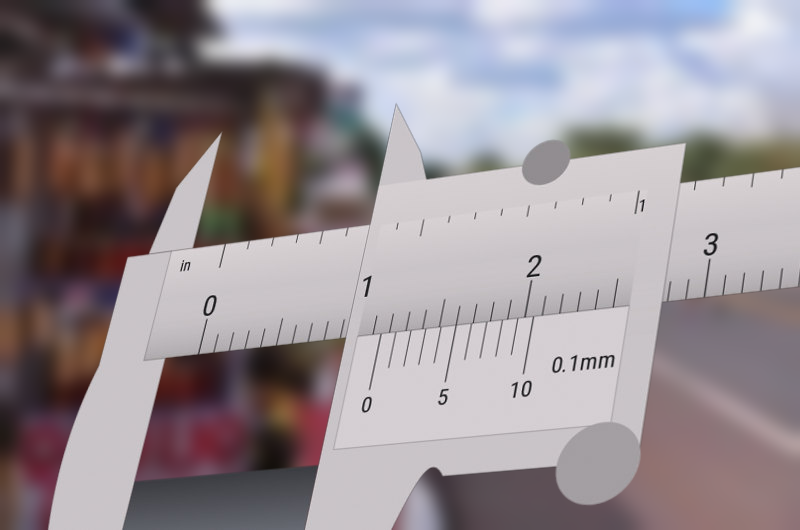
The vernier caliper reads 11.5 mm
